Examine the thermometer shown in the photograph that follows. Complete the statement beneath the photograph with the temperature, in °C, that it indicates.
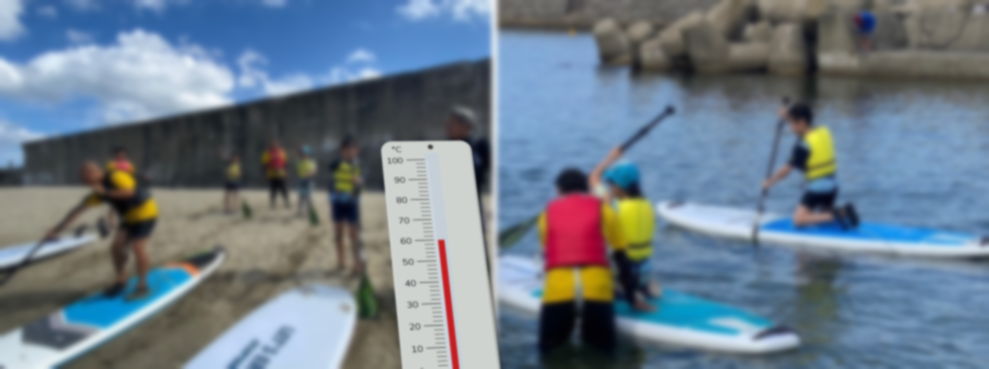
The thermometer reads 60 °C
